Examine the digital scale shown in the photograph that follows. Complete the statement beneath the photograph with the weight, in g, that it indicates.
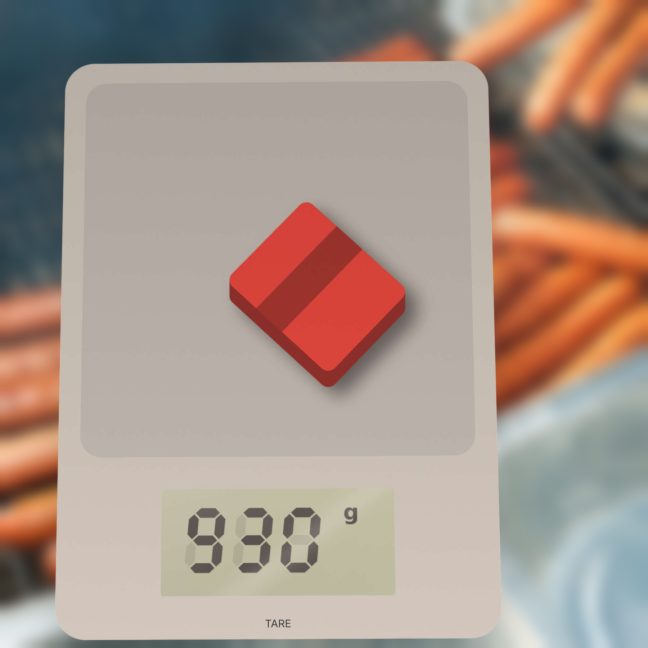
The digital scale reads 930 g
